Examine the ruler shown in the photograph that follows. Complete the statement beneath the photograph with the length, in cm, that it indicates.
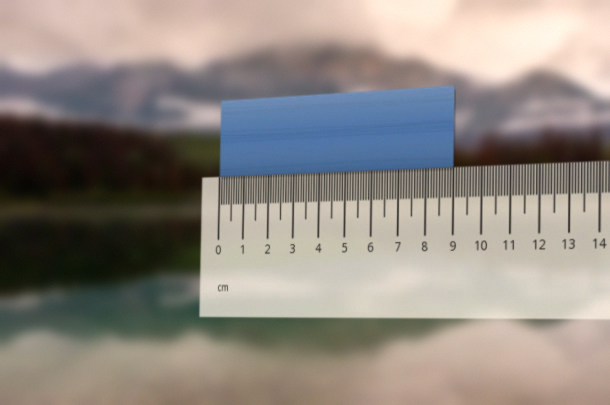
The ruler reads 9 cm
